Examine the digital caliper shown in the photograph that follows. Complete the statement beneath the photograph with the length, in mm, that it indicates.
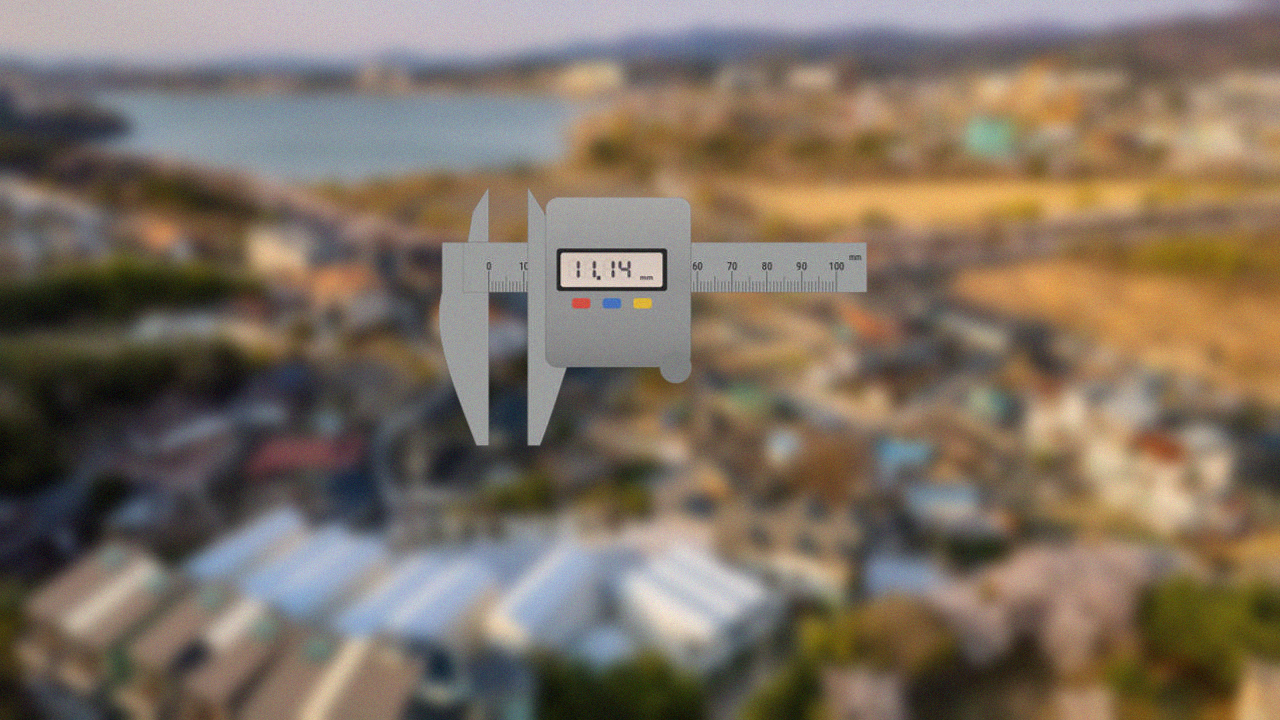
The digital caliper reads 11.14 mm
